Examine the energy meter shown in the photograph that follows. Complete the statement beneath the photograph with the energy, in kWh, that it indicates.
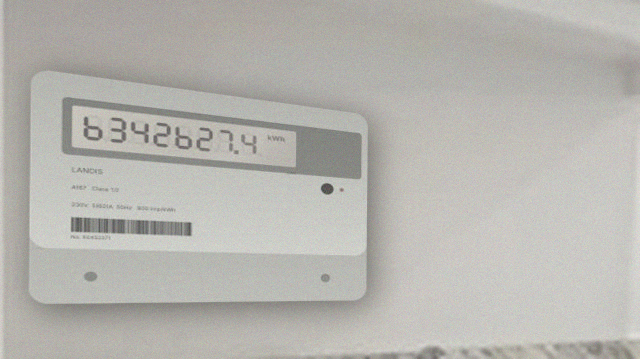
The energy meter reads 6342627.4 kWh
